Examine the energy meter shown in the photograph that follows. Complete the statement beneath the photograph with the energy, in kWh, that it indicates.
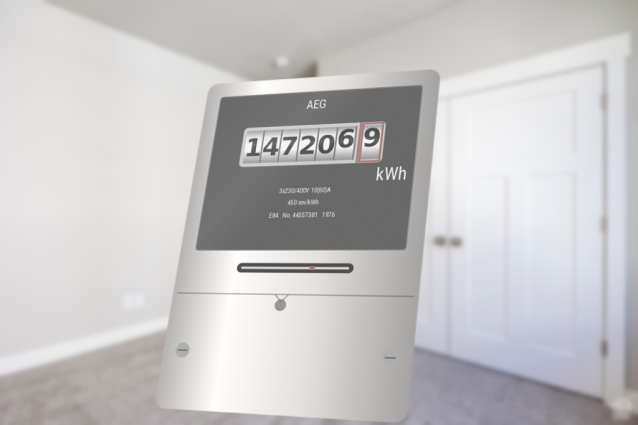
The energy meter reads 147206.9 kWh
